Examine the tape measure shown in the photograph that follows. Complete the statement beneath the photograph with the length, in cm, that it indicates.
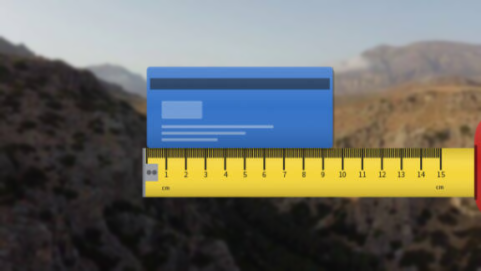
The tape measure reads 9.5 cm
